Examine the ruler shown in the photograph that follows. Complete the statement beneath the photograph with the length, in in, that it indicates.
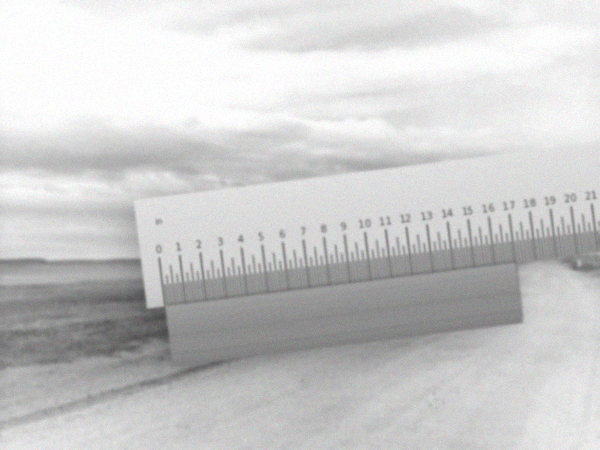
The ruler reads 17 in
